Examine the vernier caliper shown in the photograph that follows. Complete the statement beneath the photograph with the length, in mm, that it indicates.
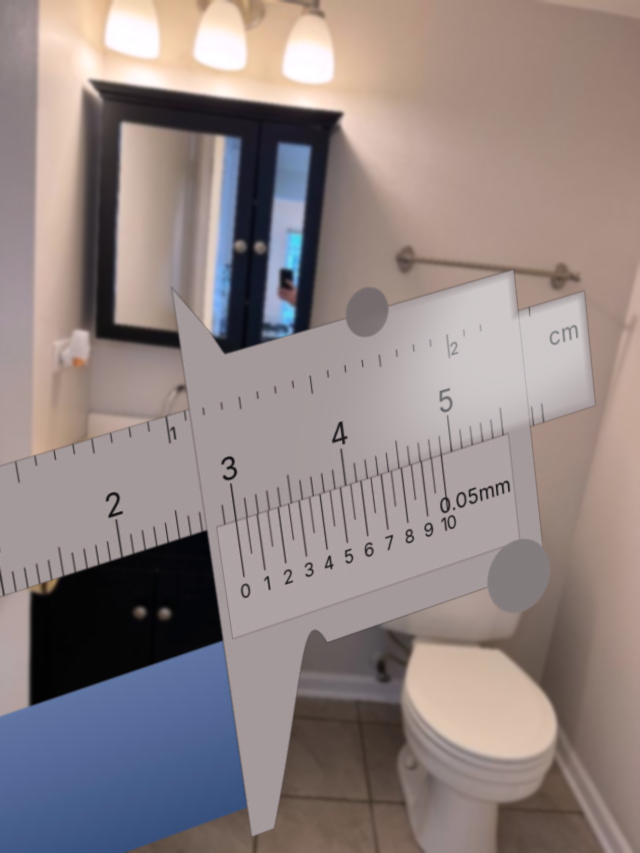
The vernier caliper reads 30.0 mm
